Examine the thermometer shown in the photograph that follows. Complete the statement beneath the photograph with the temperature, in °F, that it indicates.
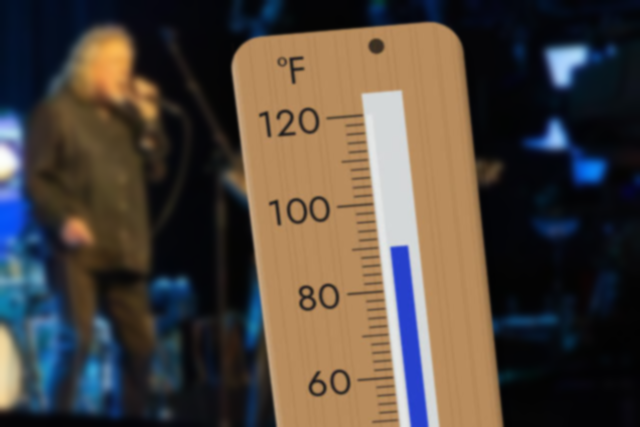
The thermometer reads 90 °F
